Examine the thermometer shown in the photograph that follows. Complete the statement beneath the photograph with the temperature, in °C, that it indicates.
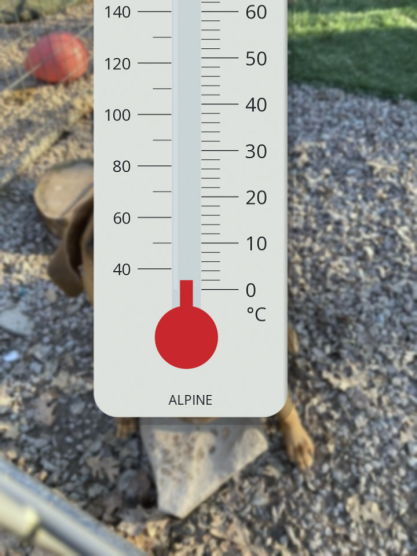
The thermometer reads 2 °C
